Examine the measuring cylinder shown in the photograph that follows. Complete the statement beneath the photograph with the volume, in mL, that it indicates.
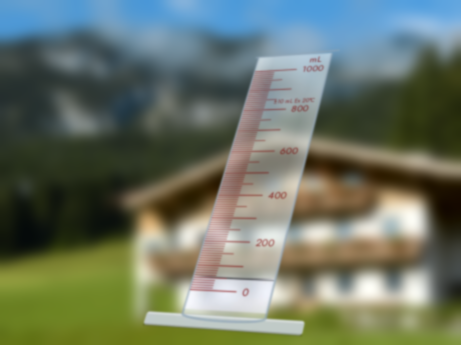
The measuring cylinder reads 50 mL
